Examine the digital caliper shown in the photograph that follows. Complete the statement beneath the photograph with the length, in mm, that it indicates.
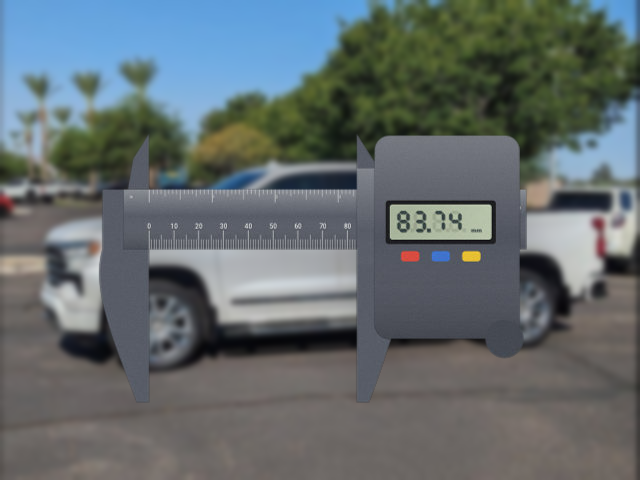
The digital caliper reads 83.74 mm
